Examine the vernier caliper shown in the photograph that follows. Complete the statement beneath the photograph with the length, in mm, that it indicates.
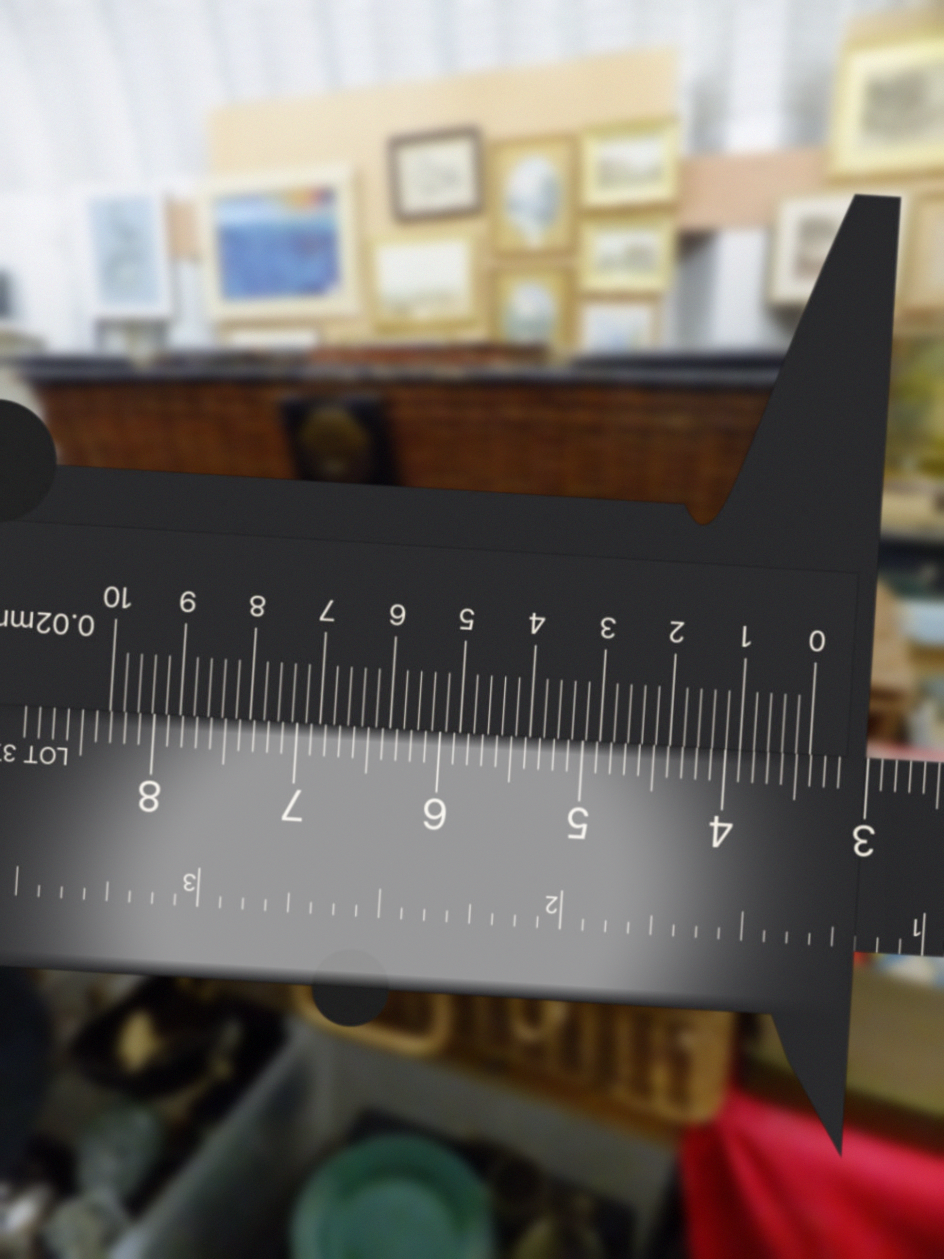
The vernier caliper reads 34.1 mm
